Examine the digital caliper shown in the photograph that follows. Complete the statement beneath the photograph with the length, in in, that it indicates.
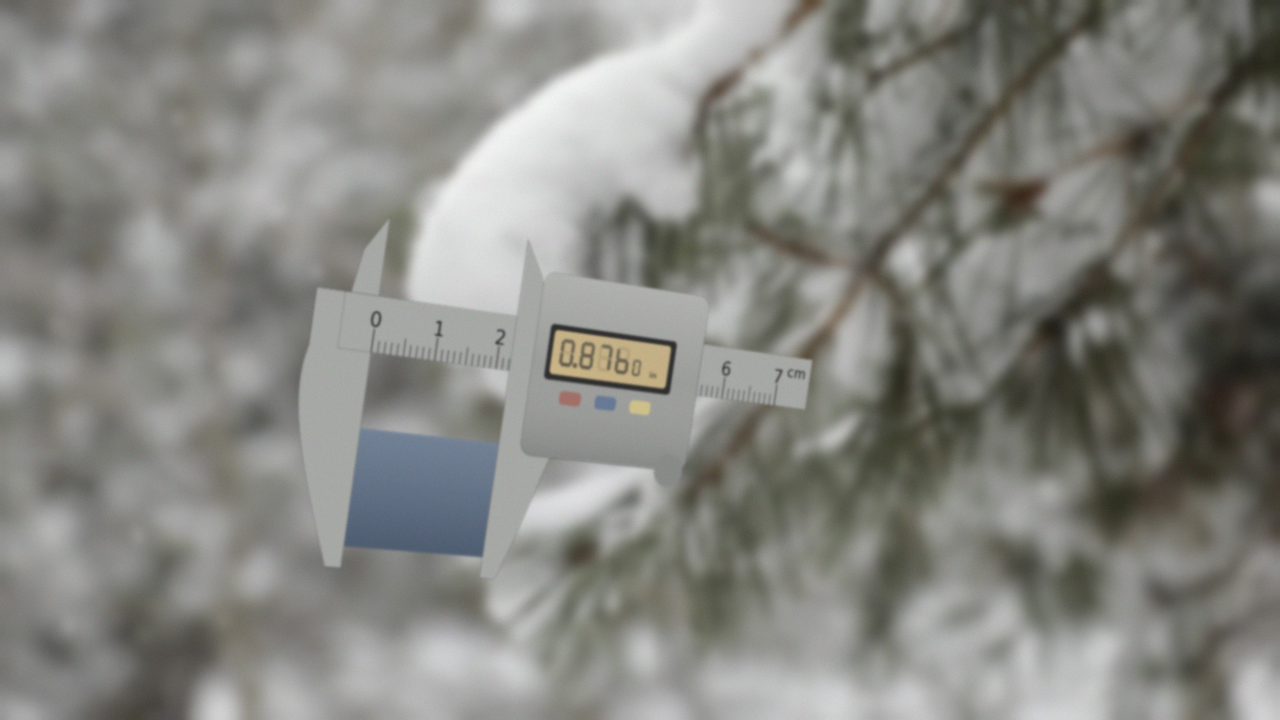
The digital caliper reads 0.8760 in
